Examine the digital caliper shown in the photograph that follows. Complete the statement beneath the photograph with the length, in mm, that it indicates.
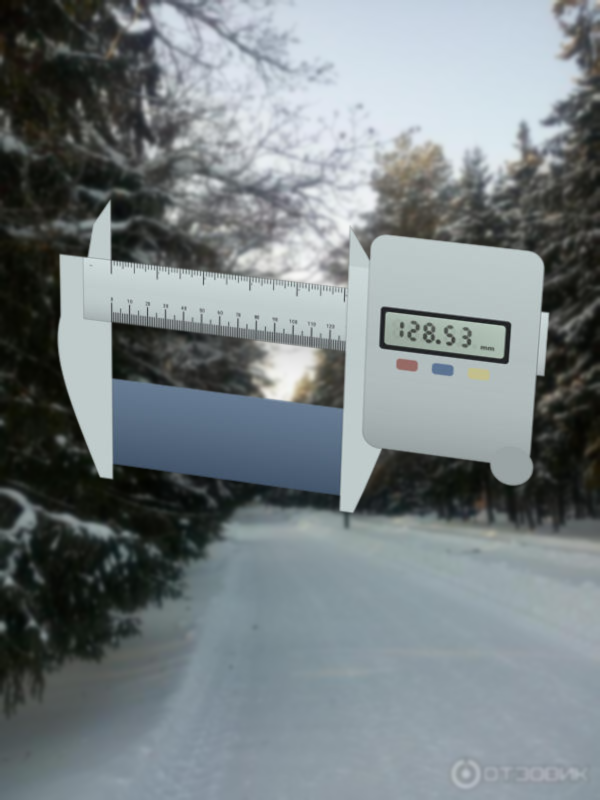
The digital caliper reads 128.53 mm
